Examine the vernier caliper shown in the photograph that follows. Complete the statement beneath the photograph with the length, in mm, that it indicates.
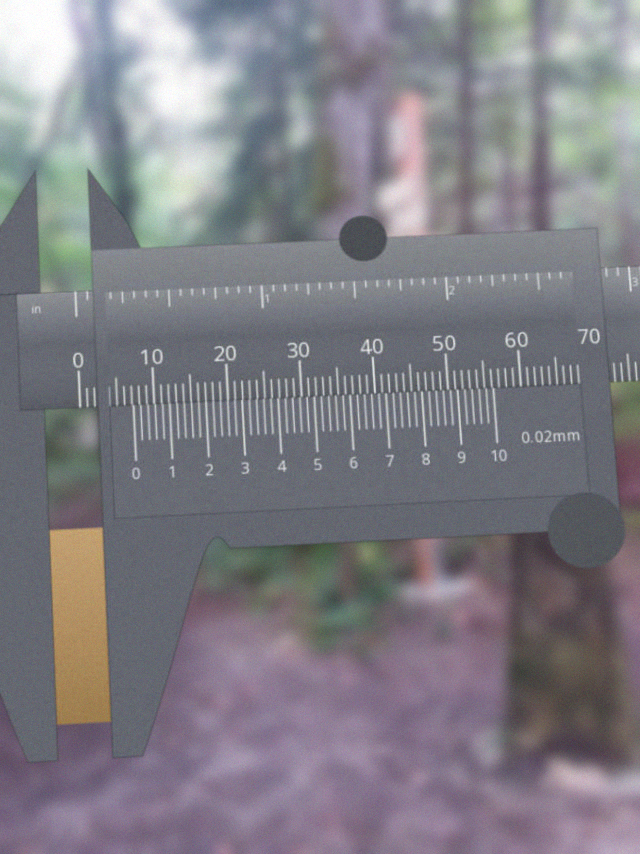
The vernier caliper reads 7.2 mm
